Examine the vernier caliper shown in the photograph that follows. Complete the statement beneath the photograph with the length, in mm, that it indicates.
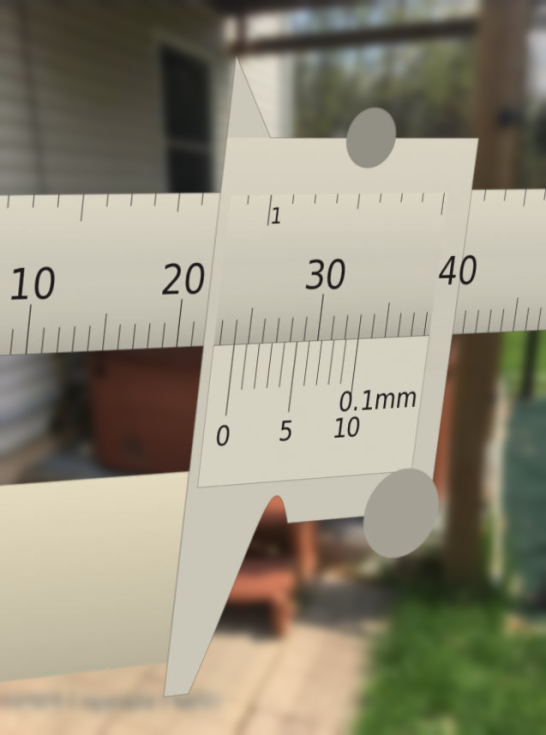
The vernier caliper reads 24.0 mm
